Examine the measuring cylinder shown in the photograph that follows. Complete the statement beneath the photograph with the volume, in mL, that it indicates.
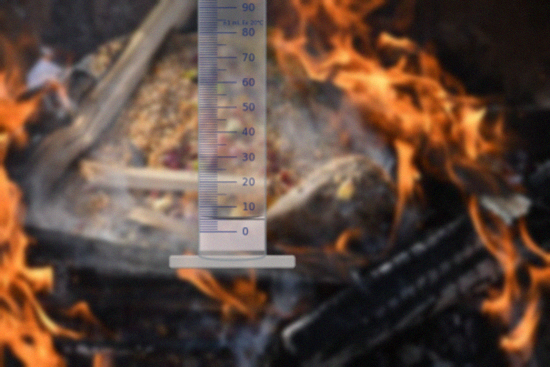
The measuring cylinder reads 5 mL
